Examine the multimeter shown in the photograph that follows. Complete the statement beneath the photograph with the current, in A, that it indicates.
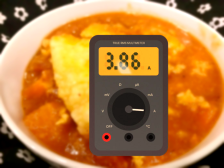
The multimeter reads 3.86 A
